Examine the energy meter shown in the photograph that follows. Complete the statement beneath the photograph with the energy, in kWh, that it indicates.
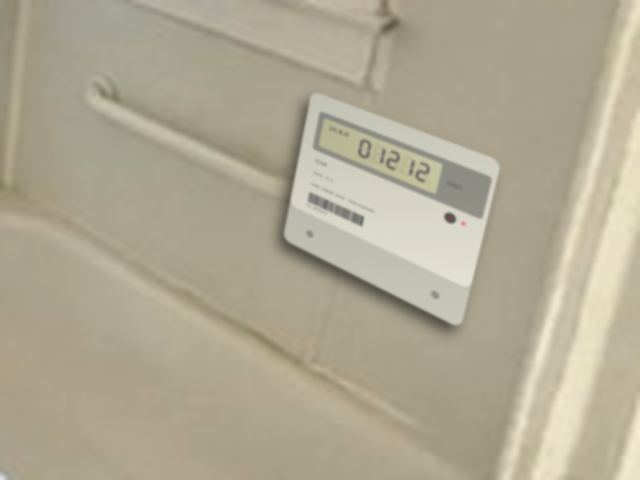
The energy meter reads 1212 kWh
